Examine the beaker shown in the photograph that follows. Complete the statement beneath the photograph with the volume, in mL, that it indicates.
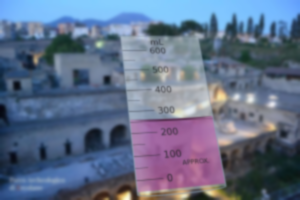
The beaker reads 250 mL
